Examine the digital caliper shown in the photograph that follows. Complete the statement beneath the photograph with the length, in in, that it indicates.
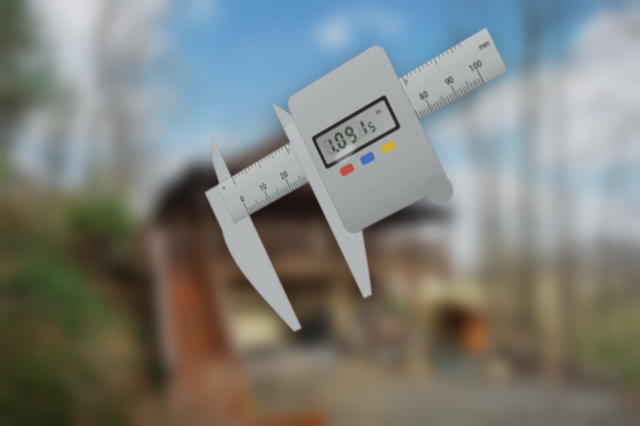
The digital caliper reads 1.0915 in
